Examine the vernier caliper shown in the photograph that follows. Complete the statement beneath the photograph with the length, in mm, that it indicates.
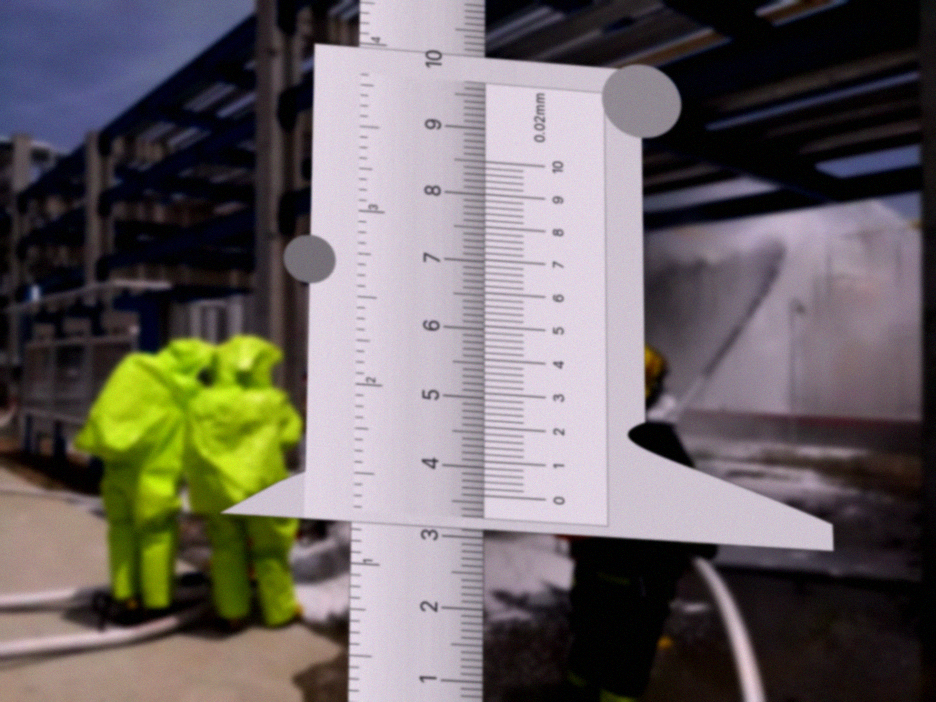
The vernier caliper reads 36.0 mm
